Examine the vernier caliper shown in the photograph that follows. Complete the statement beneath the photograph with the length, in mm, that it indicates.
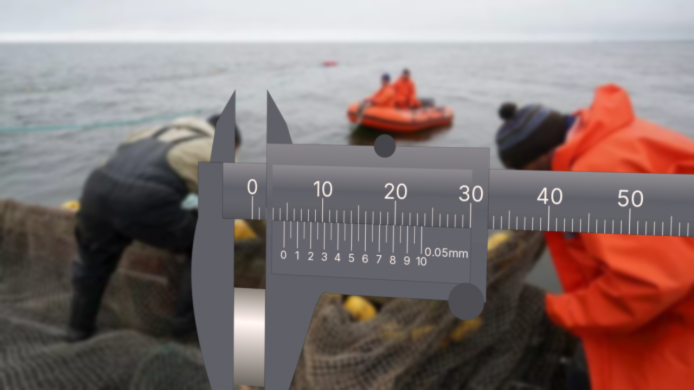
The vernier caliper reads 4.6 mm
